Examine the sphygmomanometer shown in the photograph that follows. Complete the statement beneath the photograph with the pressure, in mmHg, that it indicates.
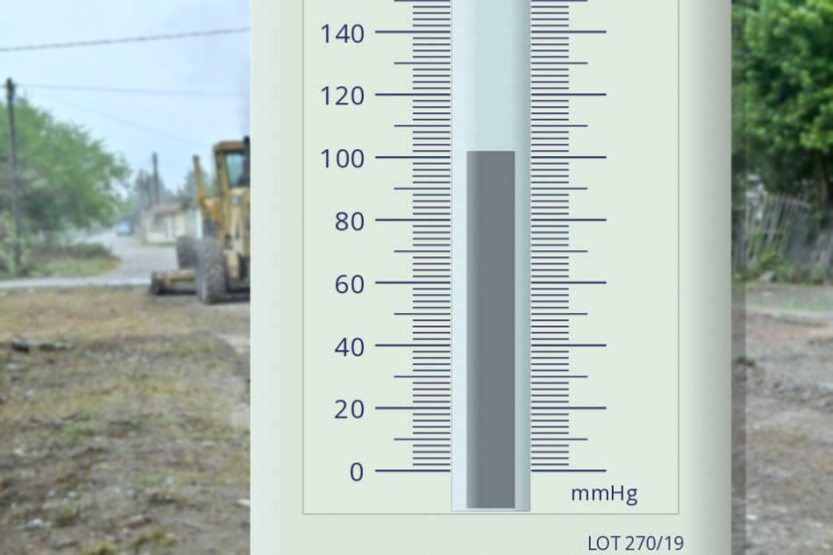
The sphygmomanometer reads 102 mmHg
